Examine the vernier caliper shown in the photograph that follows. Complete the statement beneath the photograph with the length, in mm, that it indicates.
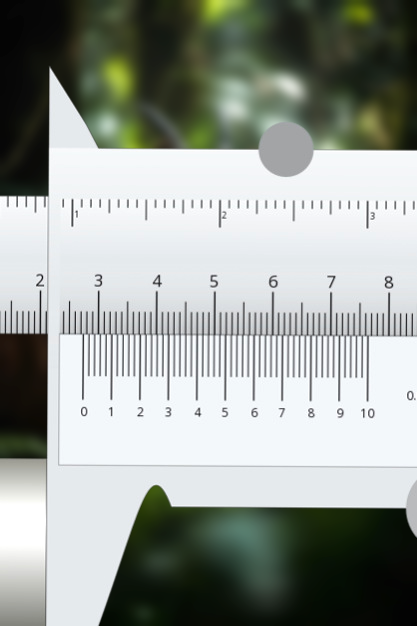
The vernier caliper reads 27.4 mm
